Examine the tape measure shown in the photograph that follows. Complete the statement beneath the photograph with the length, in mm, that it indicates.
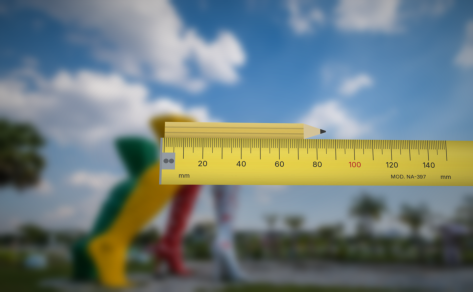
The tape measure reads 85 mm
